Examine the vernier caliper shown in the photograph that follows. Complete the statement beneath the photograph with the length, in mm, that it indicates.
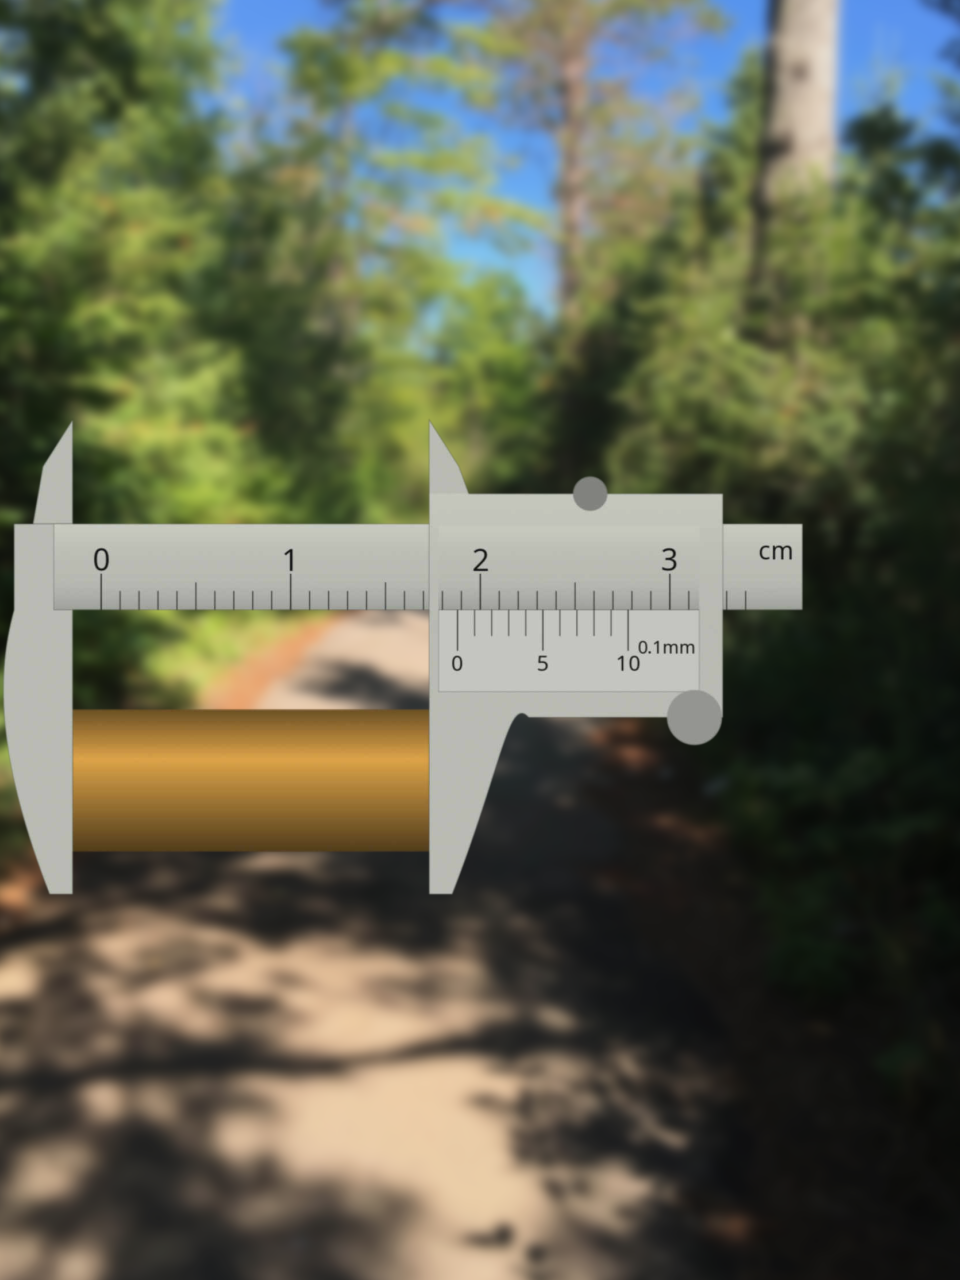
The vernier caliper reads 18.8 mm
